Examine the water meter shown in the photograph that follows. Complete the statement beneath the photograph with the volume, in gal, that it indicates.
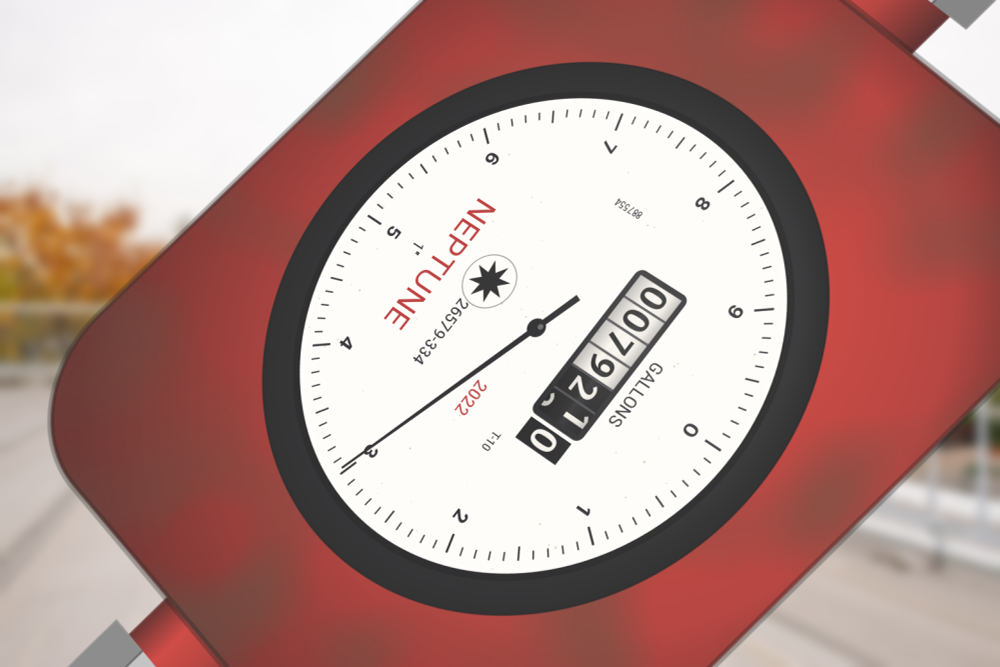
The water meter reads 79213.0 gal
